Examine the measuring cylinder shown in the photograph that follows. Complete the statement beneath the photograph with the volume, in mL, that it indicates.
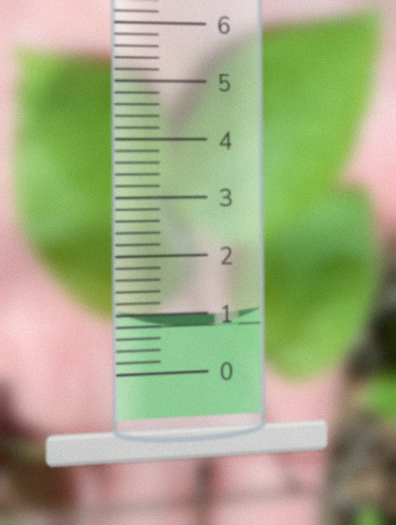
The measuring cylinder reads 0.8 mL
